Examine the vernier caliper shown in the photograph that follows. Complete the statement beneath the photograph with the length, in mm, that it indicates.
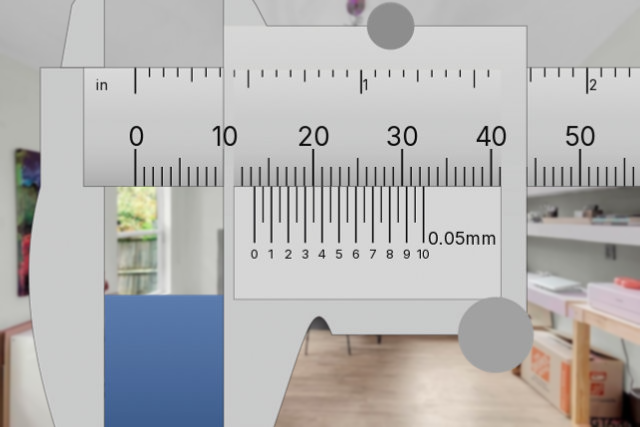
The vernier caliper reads 13.4 mm
